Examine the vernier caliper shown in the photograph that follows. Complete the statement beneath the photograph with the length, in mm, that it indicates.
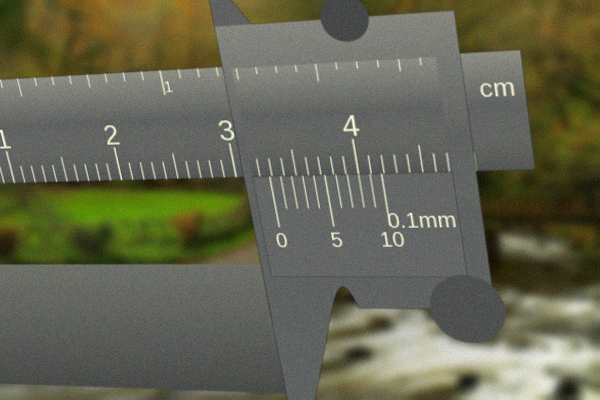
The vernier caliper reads 32.8 mm
